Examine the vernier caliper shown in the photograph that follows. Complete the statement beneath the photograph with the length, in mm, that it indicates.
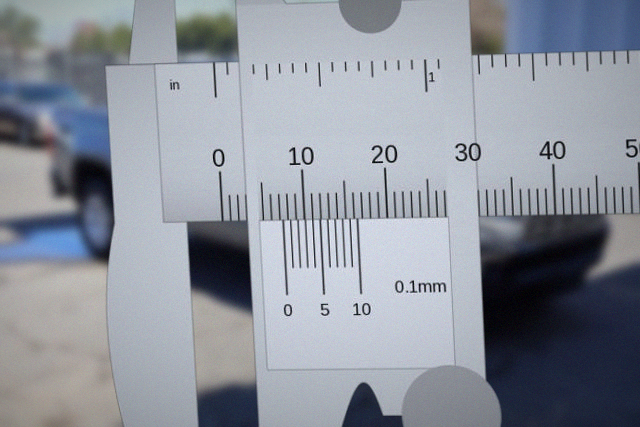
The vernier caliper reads 7.4 mm
